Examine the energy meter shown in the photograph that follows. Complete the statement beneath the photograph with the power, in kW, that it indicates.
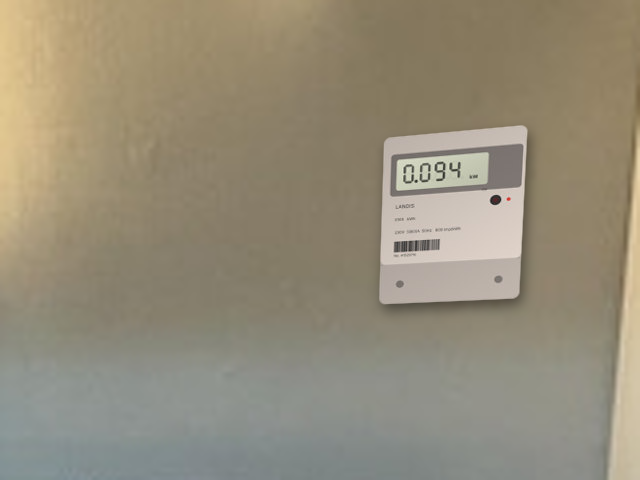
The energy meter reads 0.094 kW
